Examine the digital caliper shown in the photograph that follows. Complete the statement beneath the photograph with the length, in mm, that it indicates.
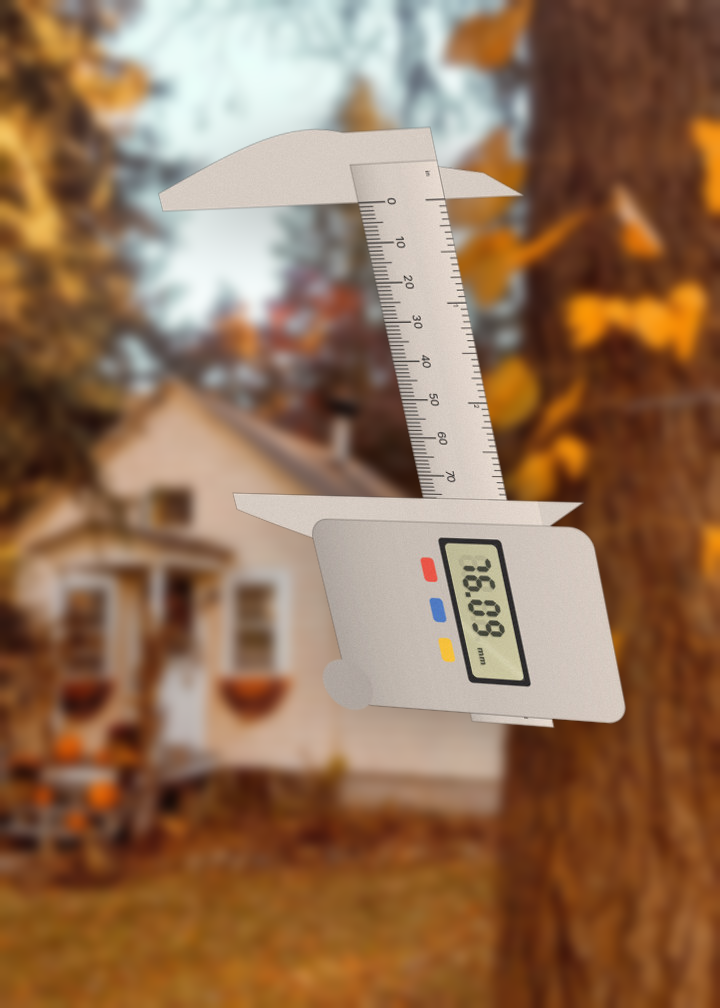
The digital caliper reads 76.09 mm
